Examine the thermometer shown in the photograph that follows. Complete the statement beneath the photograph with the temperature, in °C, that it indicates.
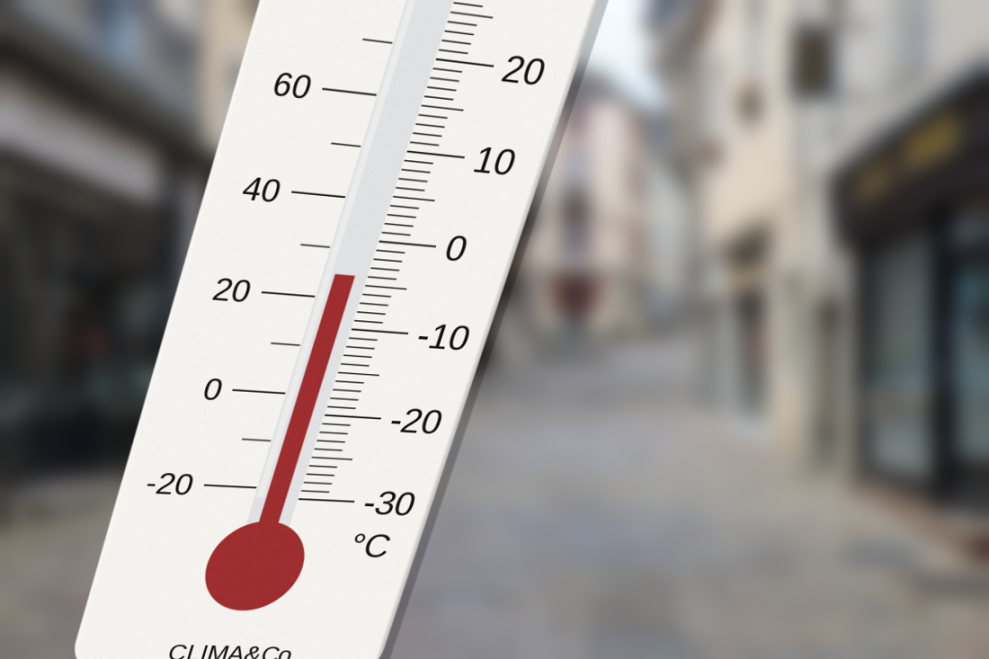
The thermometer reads -4 °C
